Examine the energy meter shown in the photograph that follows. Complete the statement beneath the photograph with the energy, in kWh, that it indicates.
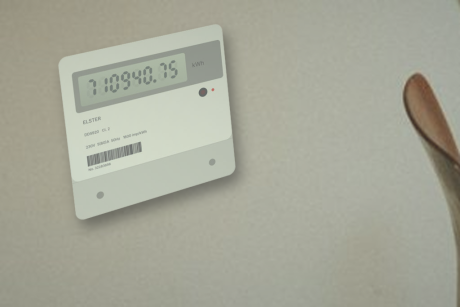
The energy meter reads 710940.75 kWh
